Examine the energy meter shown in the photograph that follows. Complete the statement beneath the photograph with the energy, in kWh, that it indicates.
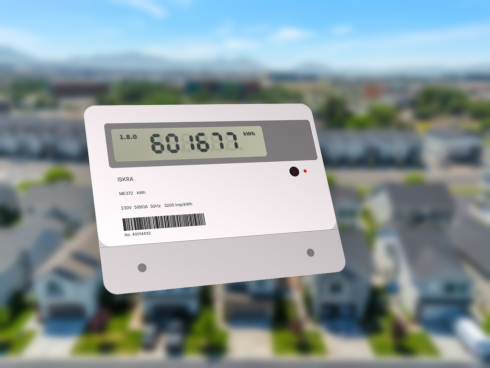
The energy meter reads 601677 kWh
